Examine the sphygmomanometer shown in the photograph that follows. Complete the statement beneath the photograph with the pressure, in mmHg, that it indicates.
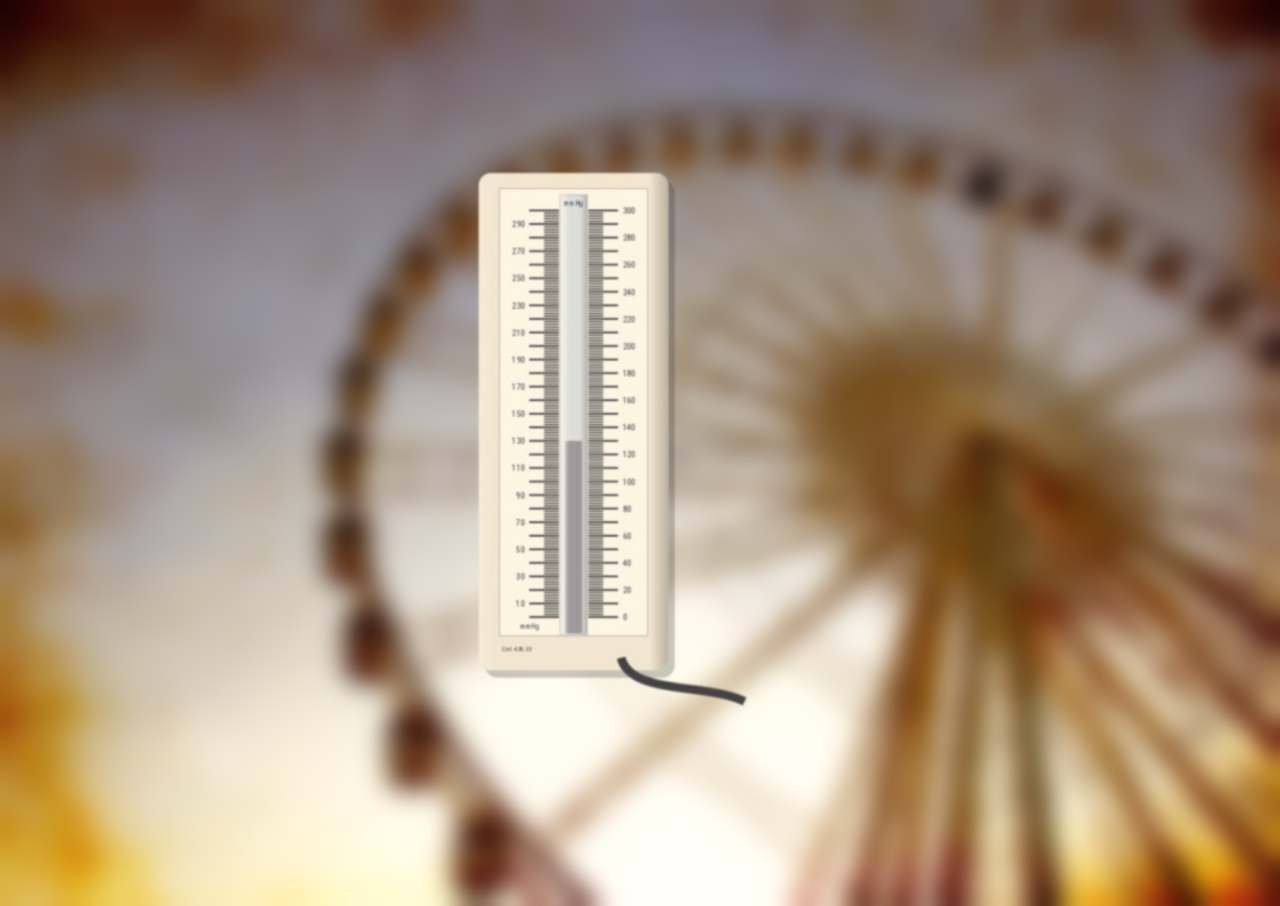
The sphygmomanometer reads 130 mmHg
